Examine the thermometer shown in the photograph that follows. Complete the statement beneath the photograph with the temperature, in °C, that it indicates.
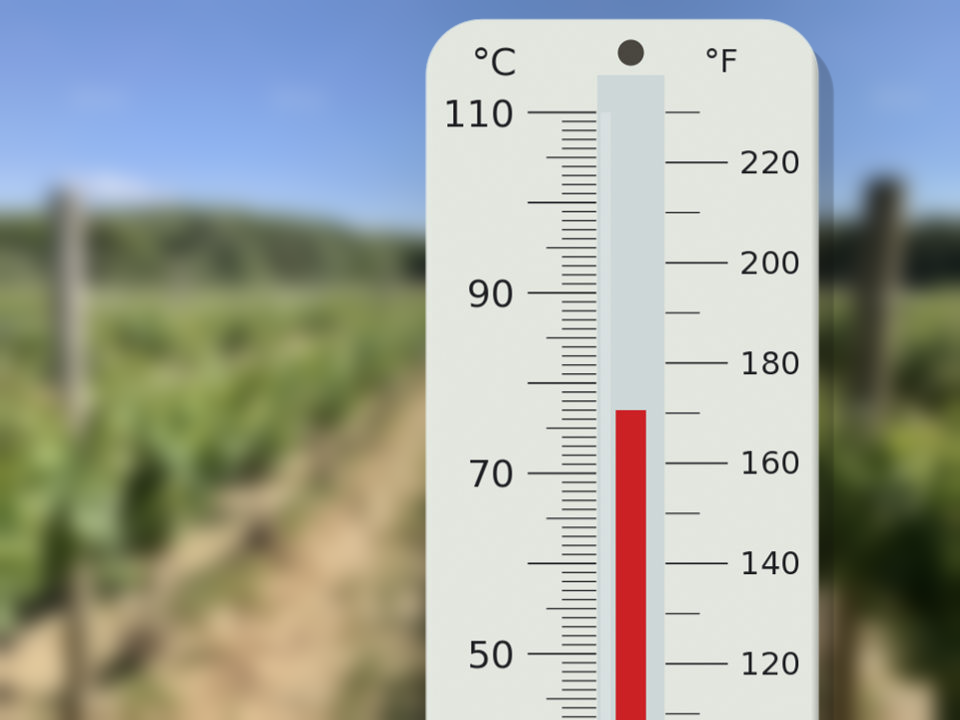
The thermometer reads 77 °C
